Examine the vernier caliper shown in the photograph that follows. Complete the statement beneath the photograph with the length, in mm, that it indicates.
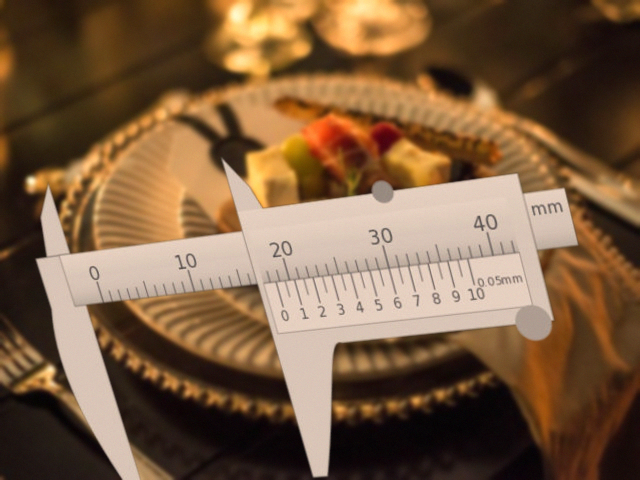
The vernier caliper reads 18.6 mm
